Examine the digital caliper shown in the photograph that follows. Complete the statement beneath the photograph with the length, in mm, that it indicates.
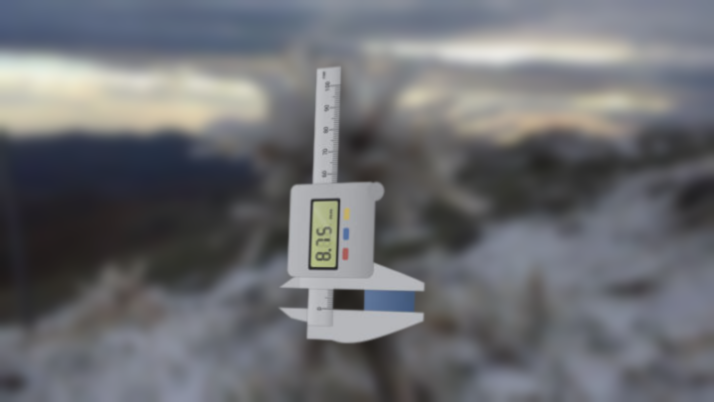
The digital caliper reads 8.75 mm
